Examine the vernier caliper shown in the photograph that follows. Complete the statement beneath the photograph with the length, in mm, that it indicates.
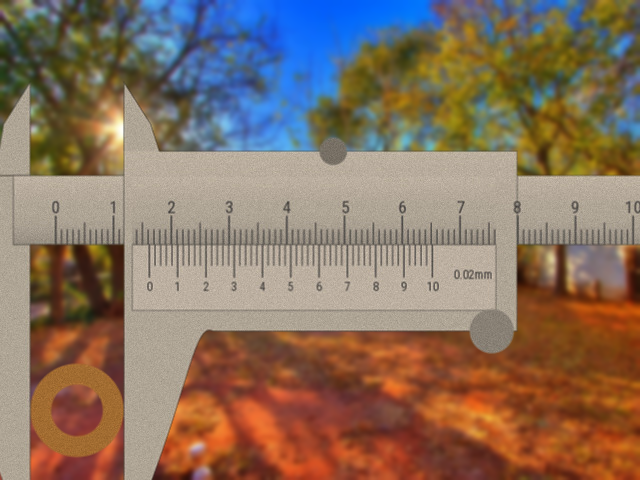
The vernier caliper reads 16.2 mm
